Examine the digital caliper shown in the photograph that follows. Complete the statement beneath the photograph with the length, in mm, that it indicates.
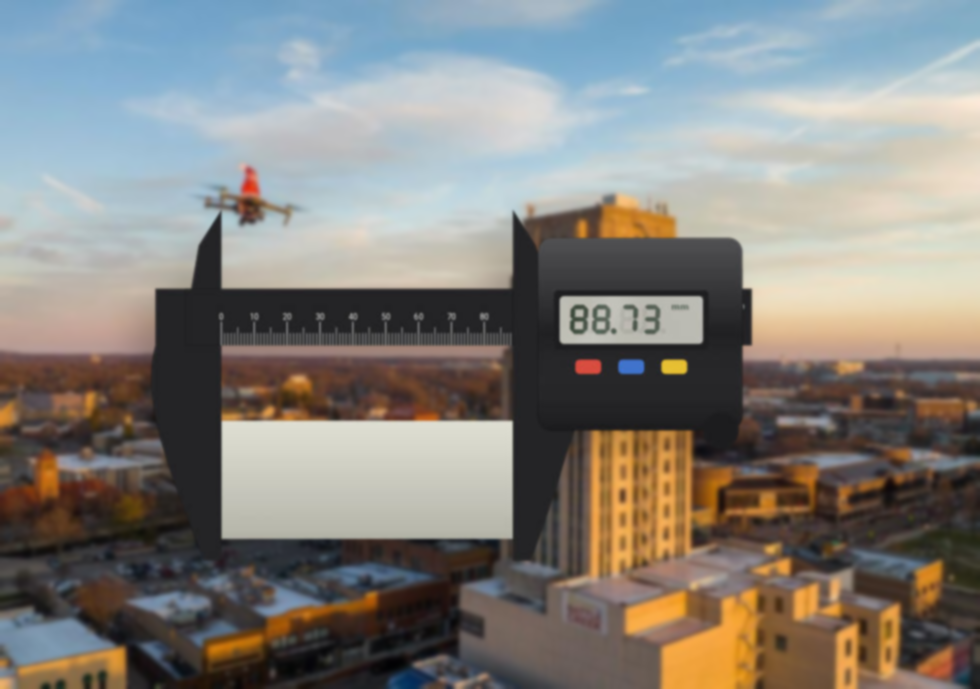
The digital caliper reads 88.73 mm
